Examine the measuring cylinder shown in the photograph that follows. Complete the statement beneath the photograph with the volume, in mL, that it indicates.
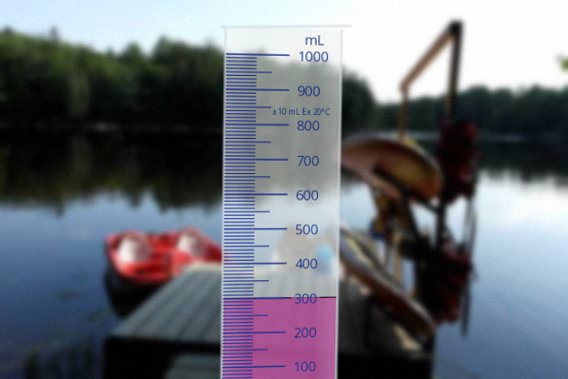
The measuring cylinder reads 300 mL
